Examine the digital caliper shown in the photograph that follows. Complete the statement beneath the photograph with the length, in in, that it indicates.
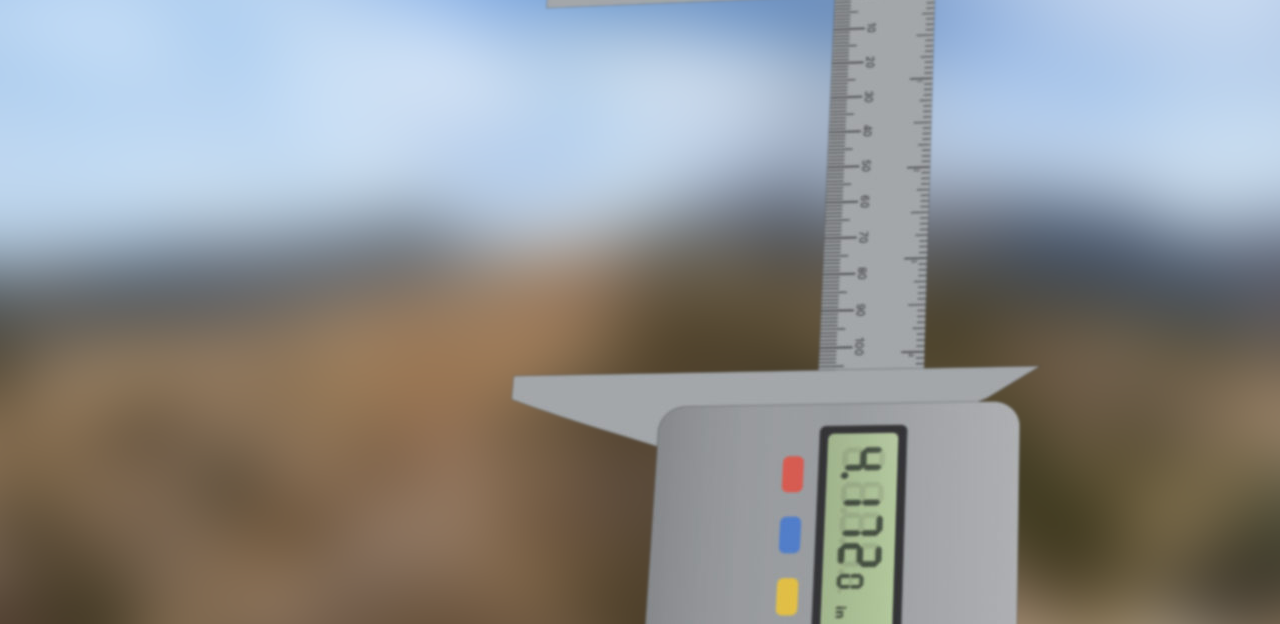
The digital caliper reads 4.1720 in
